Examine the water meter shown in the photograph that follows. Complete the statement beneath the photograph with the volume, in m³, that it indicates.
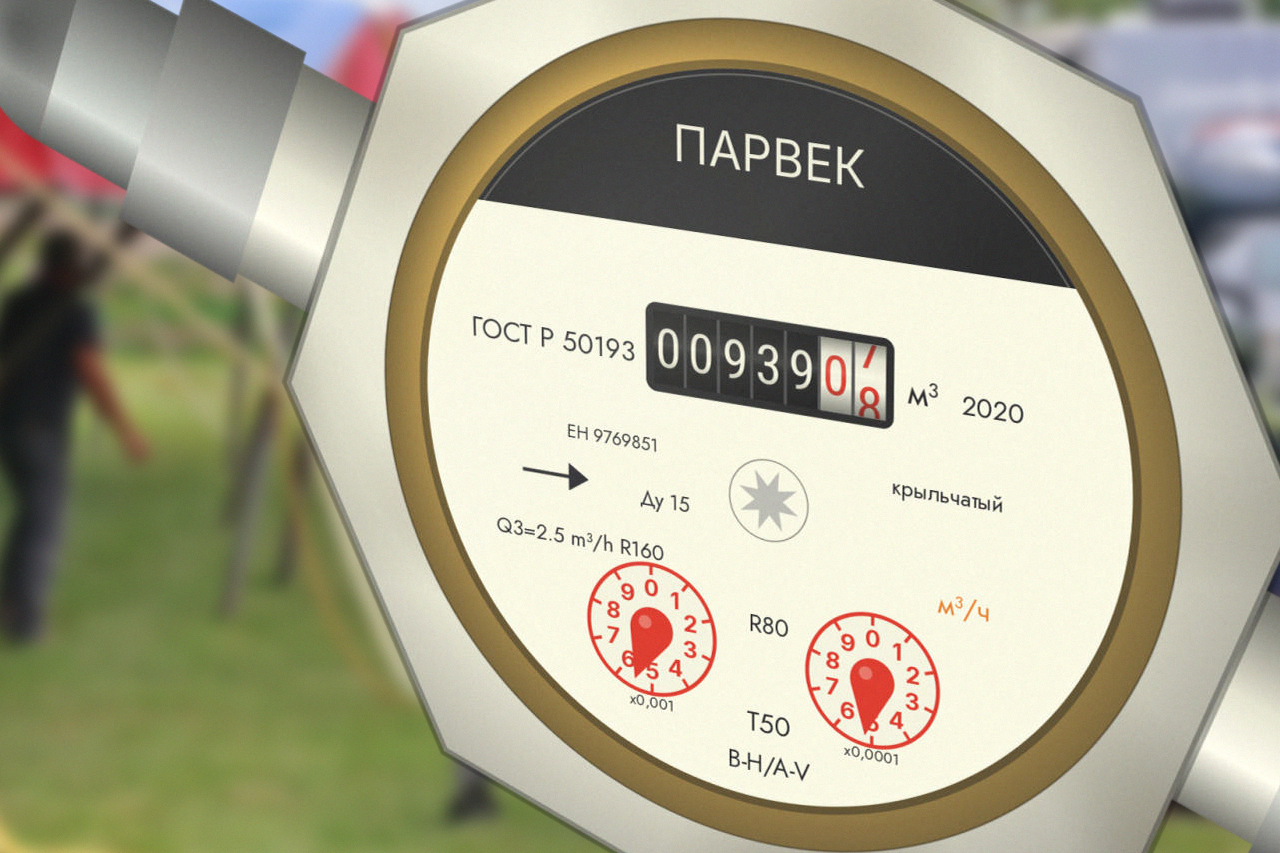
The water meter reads 939.0755 m³
